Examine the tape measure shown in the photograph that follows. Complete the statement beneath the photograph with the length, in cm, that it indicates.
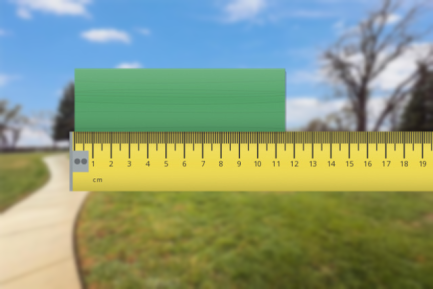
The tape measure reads 11.5 cm
